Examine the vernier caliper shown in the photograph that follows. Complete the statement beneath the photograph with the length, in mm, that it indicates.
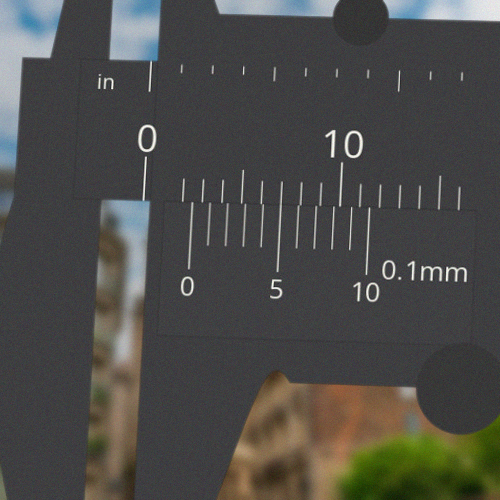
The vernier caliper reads 2.5 mm
